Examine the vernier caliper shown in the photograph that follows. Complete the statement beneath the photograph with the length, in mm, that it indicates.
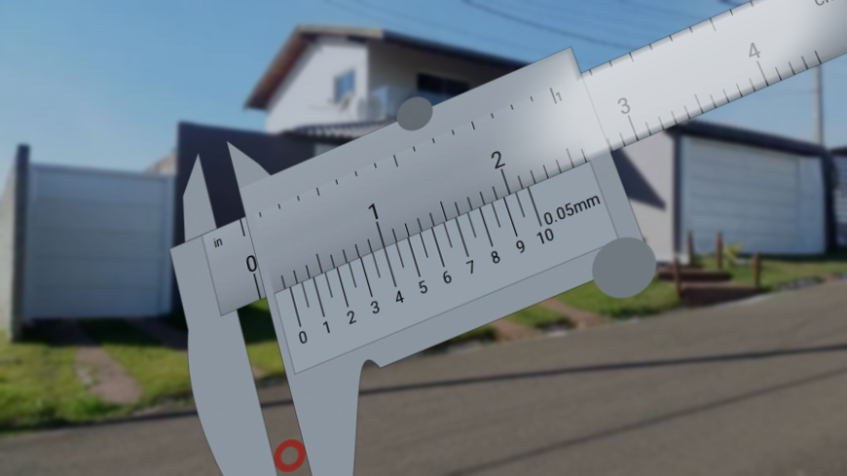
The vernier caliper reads 2.4 mm
